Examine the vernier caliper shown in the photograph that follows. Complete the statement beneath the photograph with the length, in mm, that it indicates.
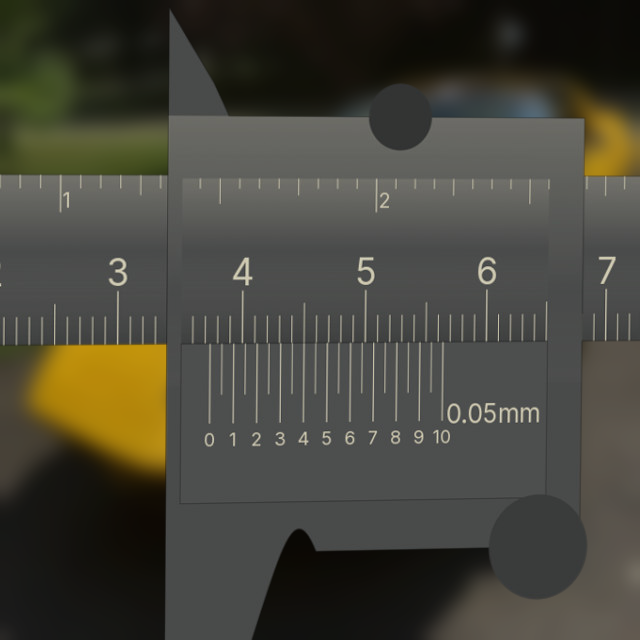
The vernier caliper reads 37.4 mm
